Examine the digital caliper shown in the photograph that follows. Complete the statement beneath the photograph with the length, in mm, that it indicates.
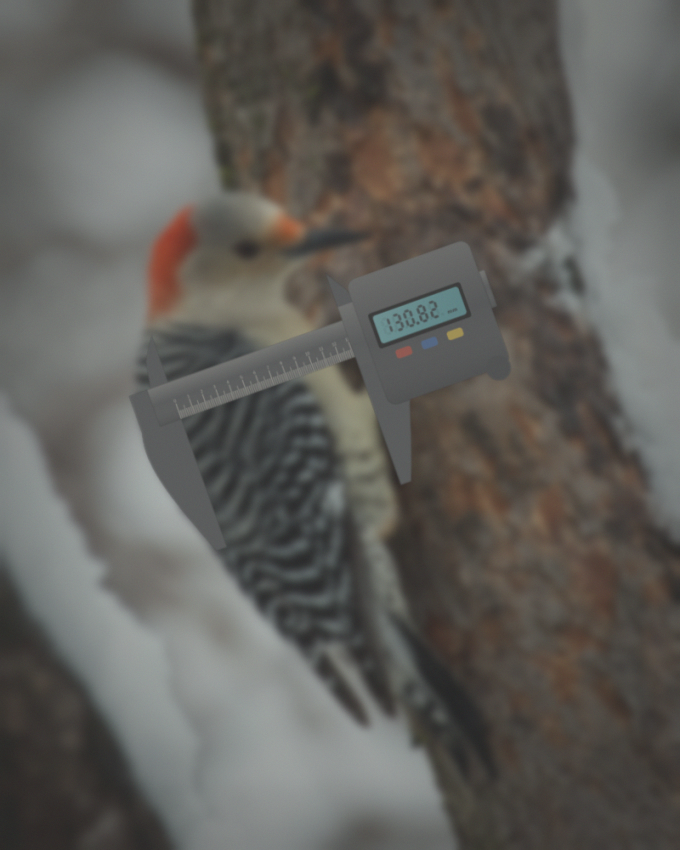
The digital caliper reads 130.82 mm
